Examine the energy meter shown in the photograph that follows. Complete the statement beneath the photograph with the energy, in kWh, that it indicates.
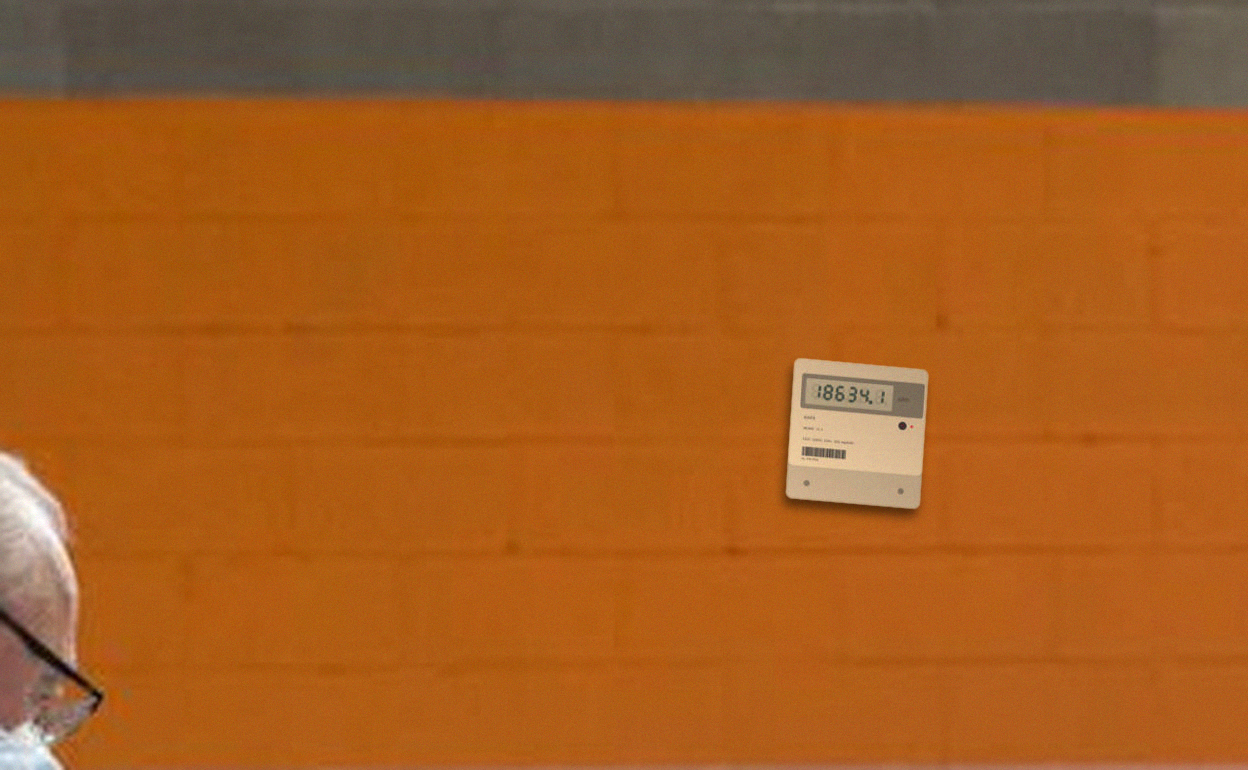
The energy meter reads 18634.1 kWh
